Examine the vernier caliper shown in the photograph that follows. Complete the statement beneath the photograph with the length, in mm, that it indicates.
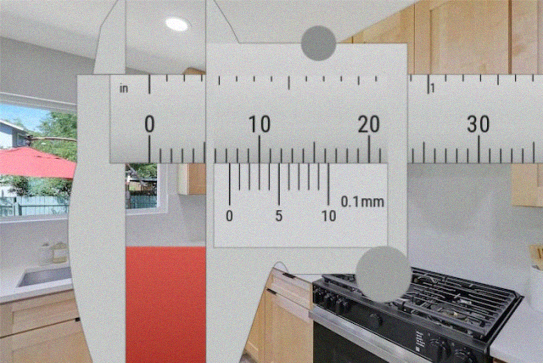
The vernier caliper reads 7.3 mm
